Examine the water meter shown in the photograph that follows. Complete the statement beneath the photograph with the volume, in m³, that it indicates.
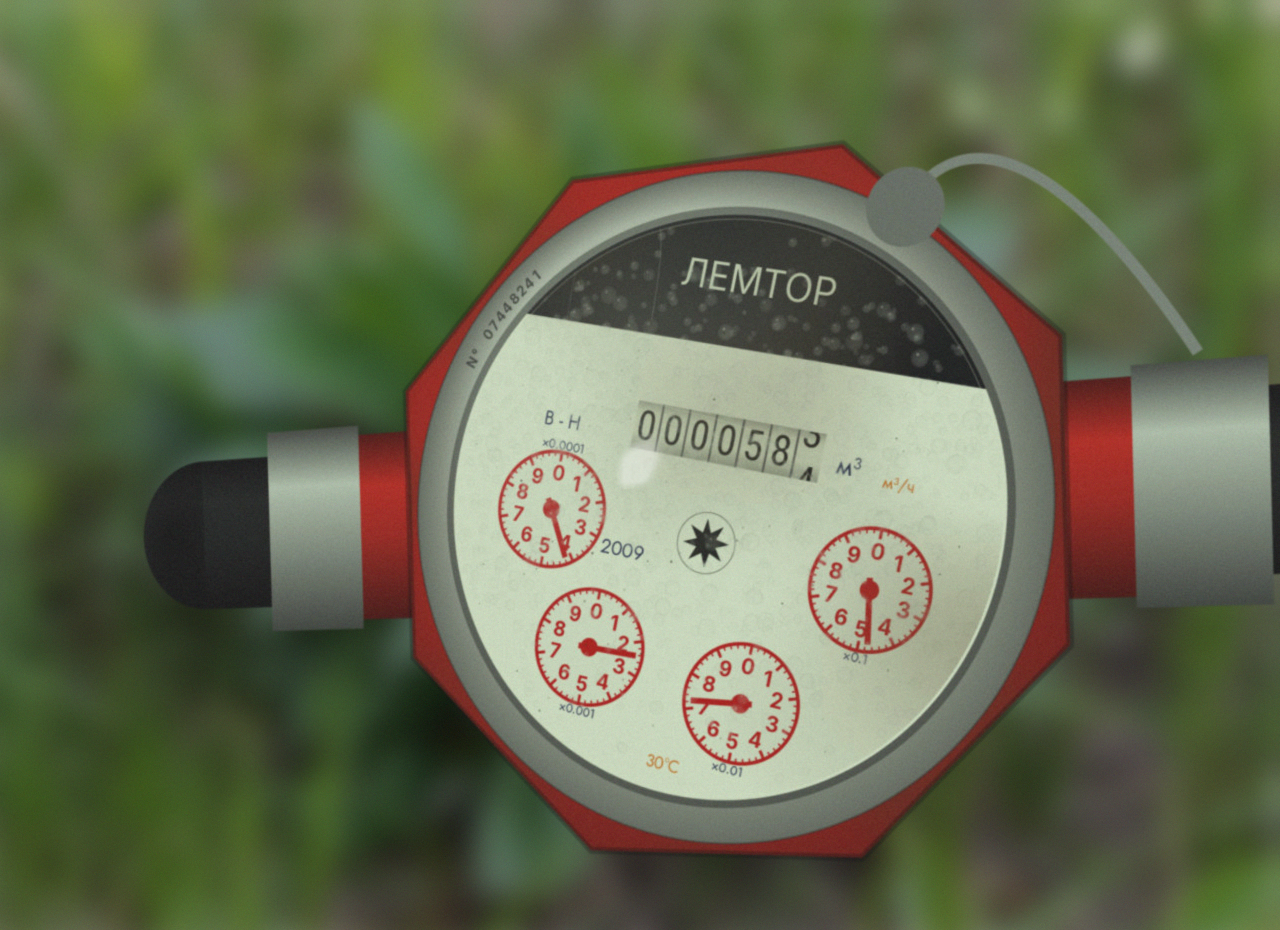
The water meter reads 583.4724 m³
